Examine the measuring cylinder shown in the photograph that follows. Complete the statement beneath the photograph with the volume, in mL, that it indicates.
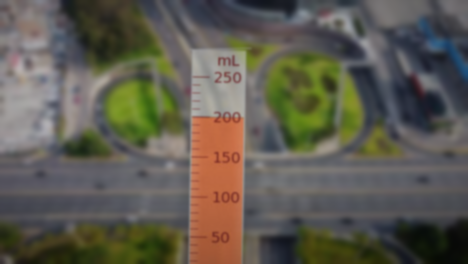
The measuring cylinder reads 200 mL
